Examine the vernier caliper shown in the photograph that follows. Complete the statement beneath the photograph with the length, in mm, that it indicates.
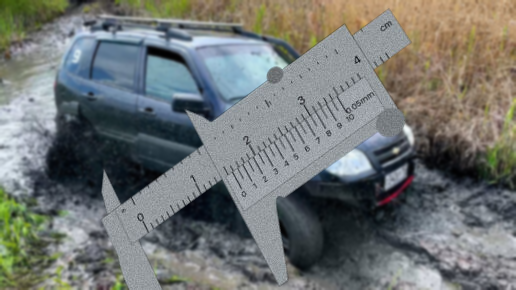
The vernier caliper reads 15.8 mm
